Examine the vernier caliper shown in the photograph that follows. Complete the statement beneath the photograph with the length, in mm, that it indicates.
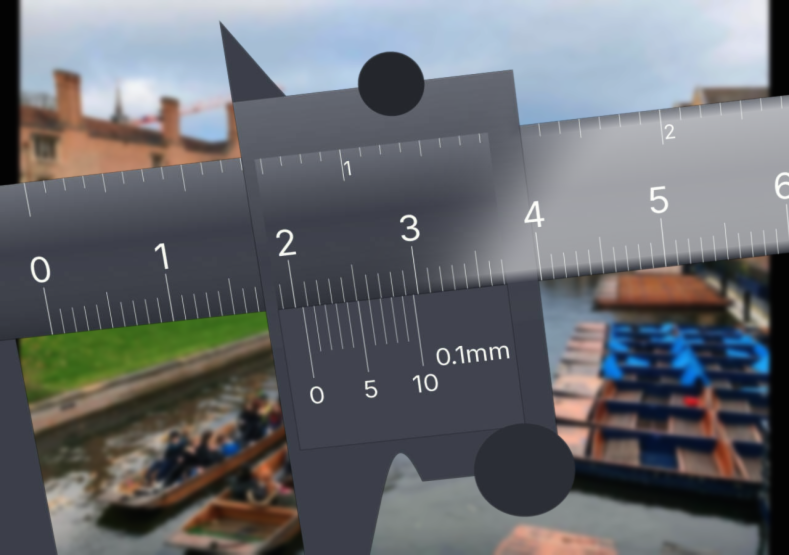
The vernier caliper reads 20.6 mm
